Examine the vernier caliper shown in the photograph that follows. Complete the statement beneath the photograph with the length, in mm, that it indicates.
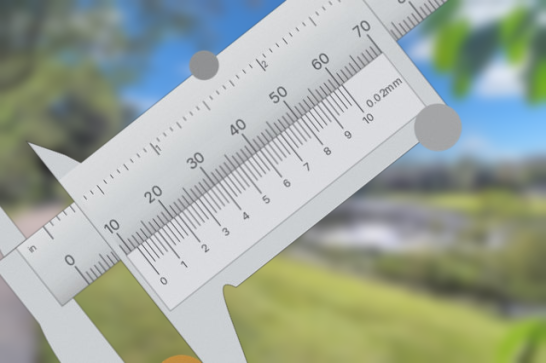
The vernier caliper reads 11.4 mm
